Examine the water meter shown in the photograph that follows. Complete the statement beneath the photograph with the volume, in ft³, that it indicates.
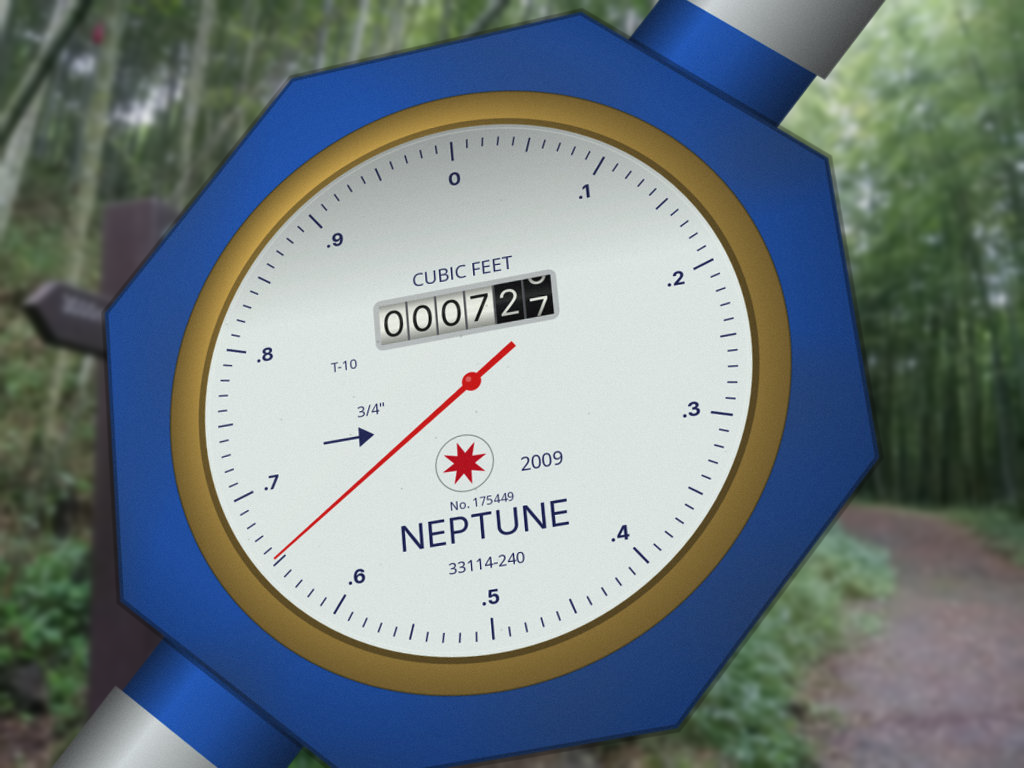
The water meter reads 726.65 ft³
